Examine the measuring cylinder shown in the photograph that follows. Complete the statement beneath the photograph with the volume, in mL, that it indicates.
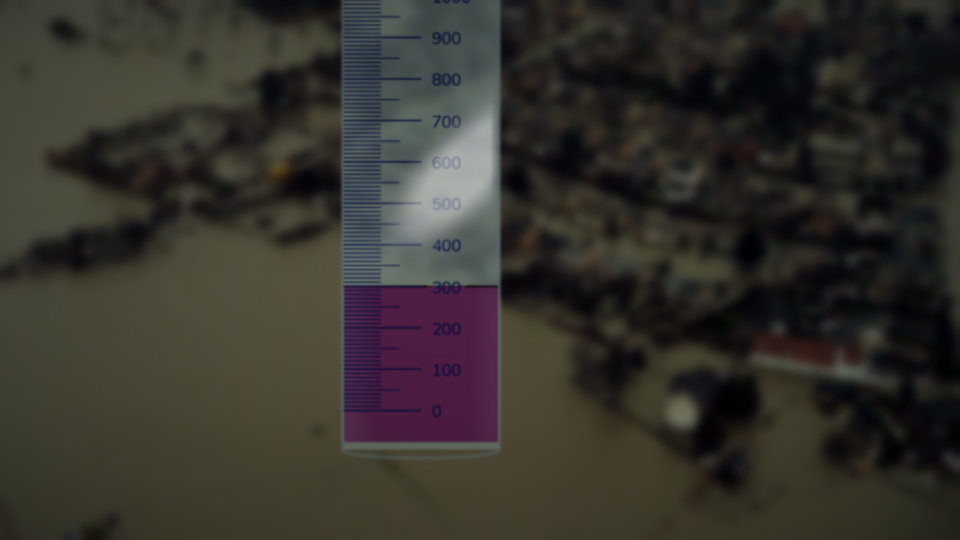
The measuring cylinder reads 300 mL
